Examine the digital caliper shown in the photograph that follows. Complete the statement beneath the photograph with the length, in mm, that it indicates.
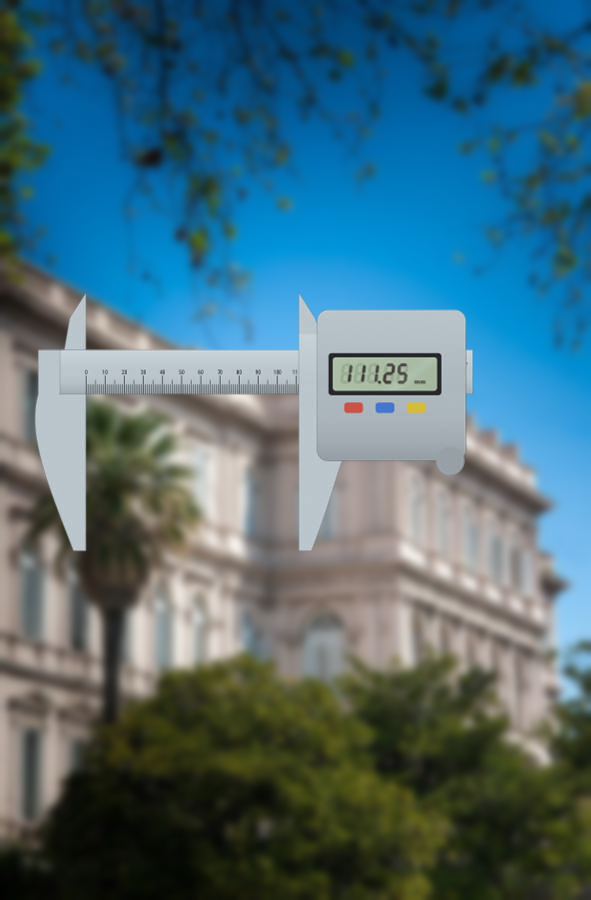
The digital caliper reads 111.25 mm
